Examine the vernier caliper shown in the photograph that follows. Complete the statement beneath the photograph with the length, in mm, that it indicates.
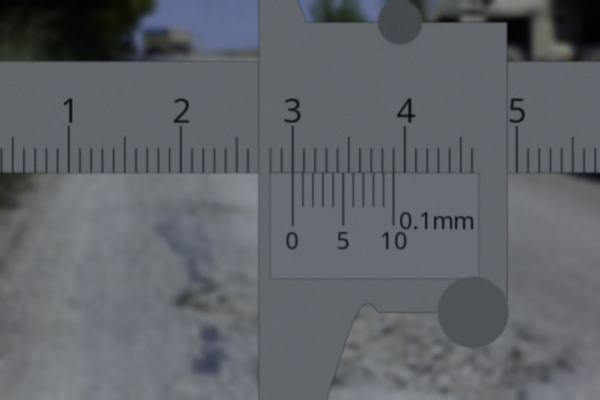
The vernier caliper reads 30.0 mm
